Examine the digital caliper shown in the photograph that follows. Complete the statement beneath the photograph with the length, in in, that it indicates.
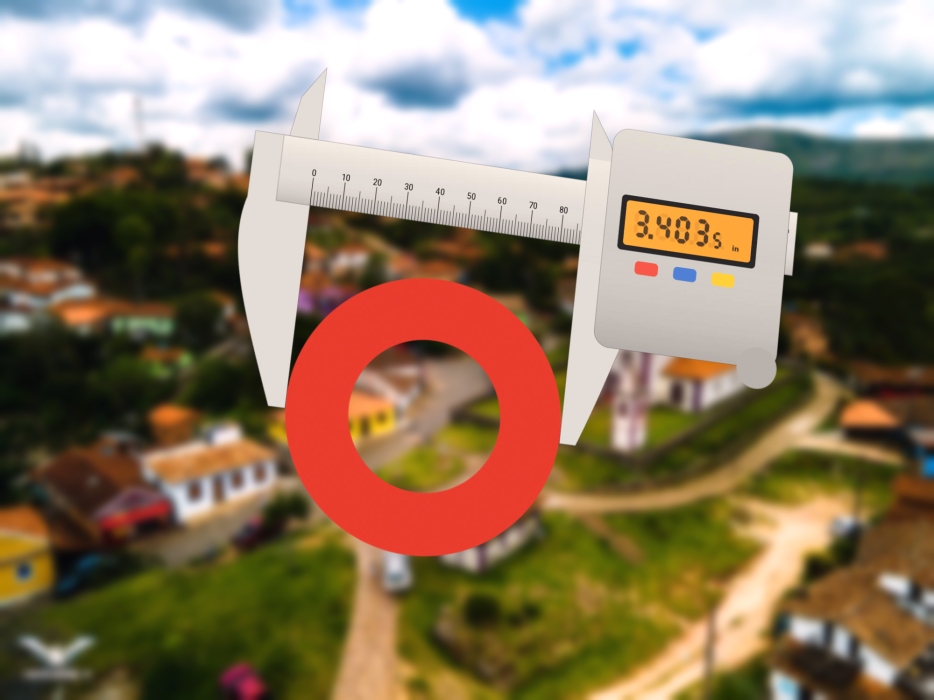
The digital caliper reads 3.4035 in
